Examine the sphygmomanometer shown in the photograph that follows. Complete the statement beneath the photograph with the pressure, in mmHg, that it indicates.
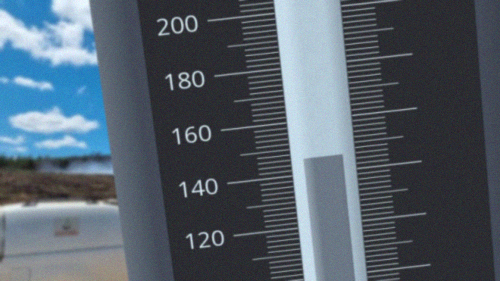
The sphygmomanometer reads 146 mmHg
